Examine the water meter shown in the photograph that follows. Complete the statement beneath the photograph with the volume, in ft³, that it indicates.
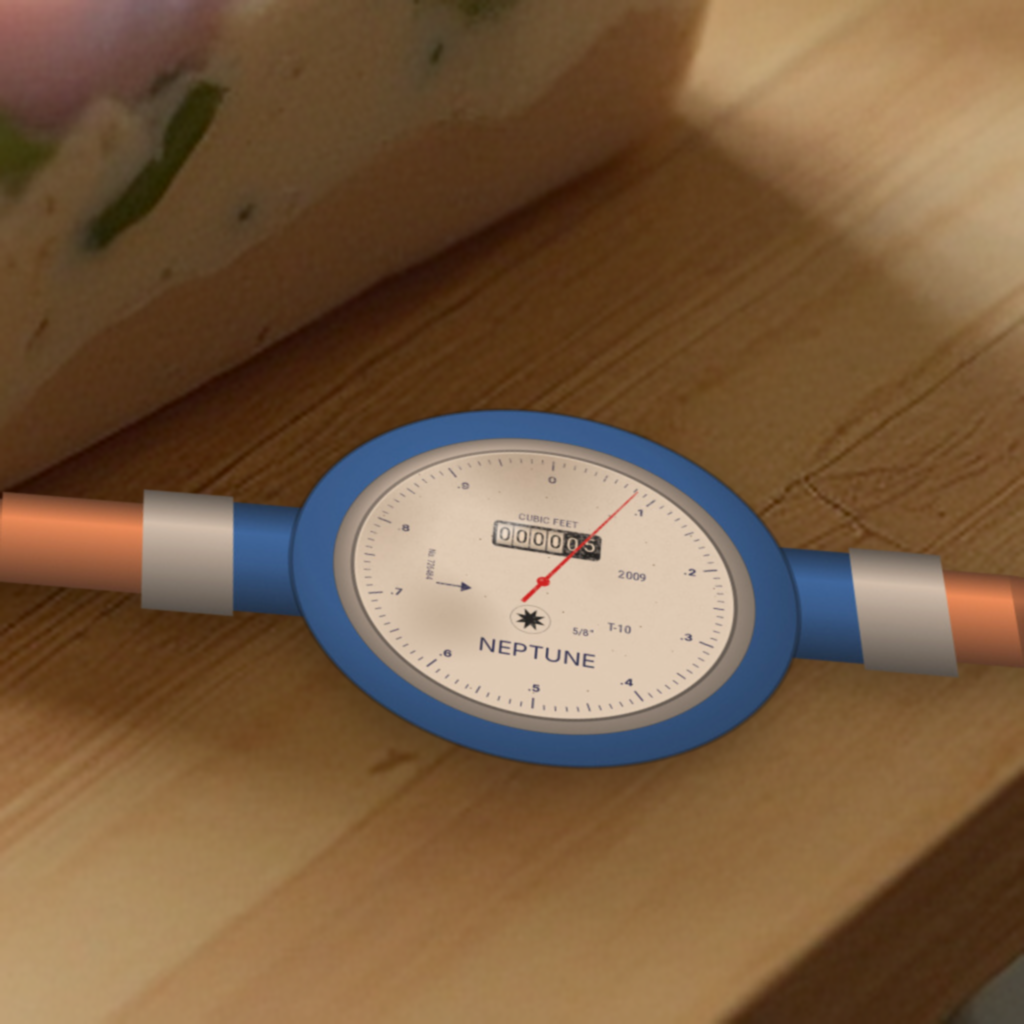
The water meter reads 5.08 ft³
